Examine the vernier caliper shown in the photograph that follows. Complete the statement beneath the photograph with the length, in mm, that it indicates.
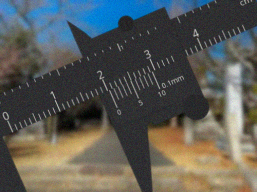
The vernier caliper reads 20.4 mm
